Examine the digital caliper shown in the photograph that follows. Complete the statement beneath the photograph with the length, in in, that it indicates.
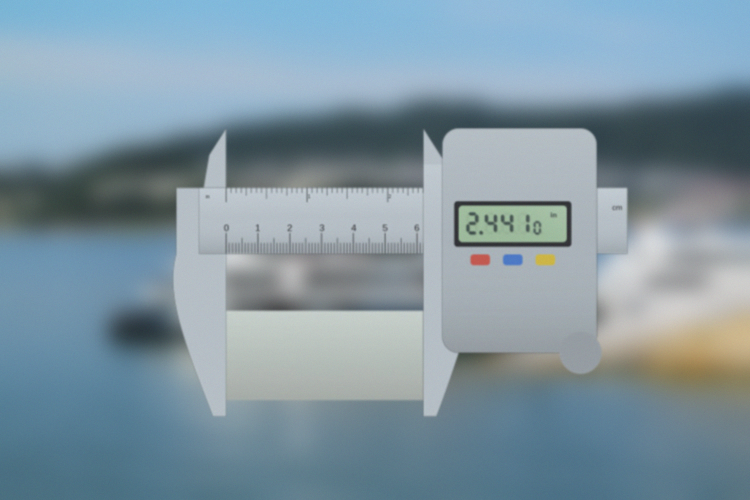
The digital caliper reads 2.4410 in
